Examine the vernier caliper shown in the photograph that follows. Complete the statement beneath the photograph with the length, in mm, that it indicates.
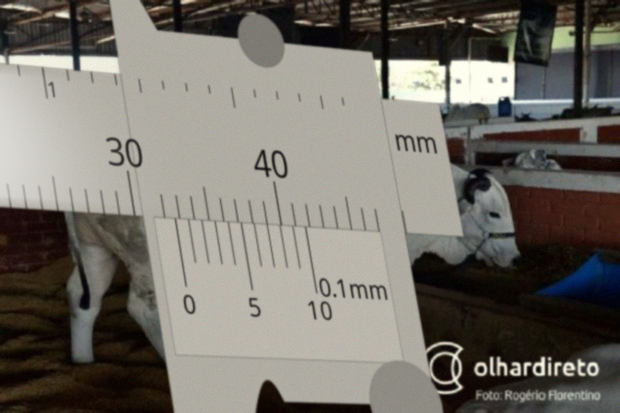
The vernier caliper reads 32.7 mm
